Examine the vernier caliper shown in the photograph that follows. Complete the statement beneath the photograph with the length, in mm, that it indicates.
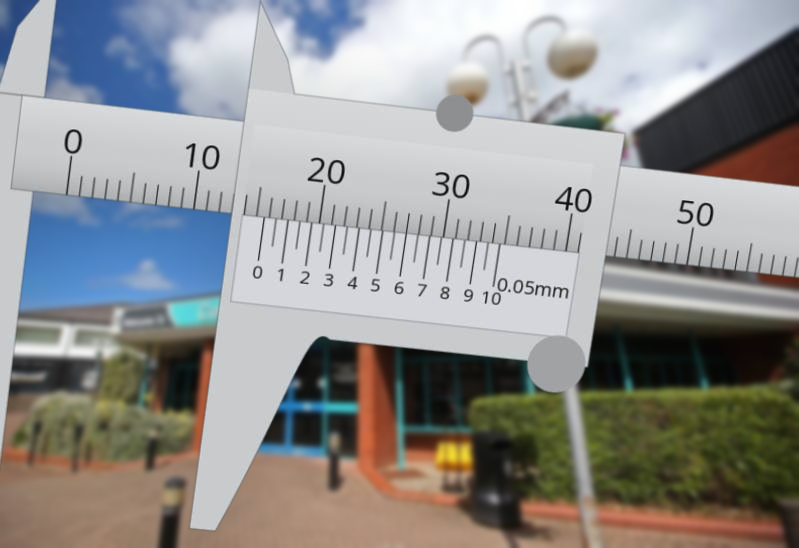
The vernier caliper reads 15.6 mm
